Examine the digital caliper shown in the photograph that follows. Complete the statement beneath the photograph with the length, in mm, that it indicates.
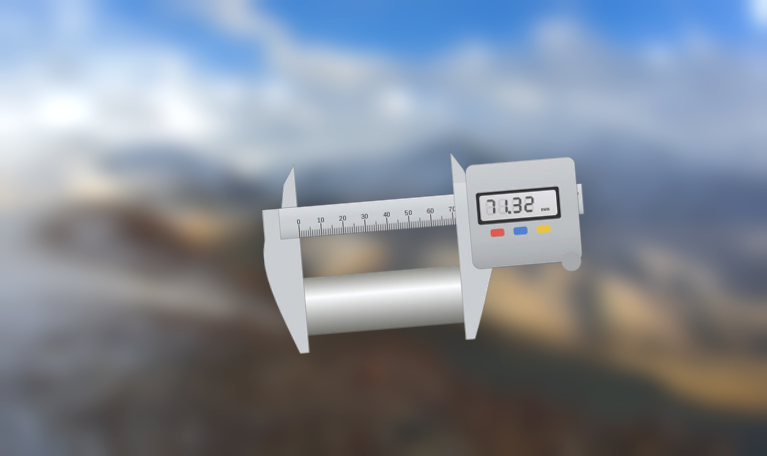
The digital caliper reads 71.32 mm
